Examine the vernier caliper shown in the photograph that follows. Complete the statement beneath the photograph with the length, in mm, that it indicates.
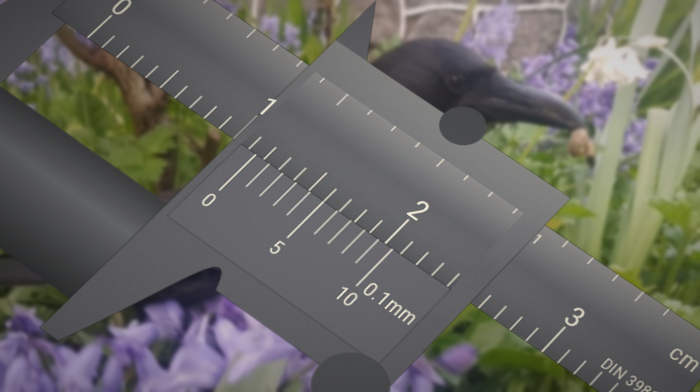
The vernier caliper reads 11.5 mm
